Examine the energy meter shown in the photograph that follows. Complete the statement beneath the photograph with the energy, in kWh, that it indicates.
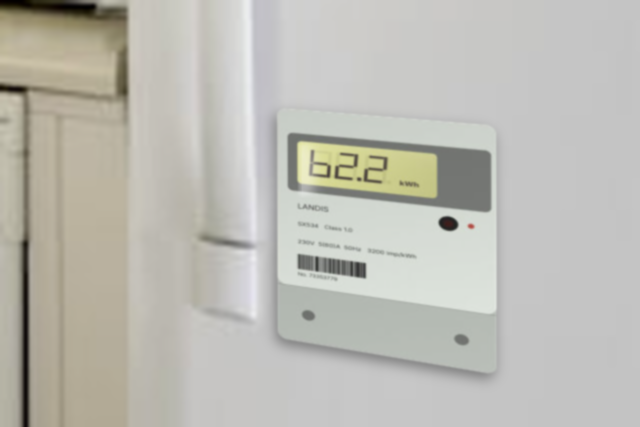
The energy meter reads 62.2 kWh
